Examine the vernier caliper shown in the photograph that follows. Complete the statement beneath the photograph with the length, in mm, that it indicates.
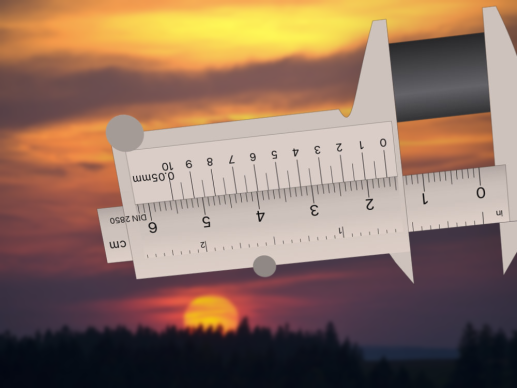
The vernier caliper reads 16.4 mm
